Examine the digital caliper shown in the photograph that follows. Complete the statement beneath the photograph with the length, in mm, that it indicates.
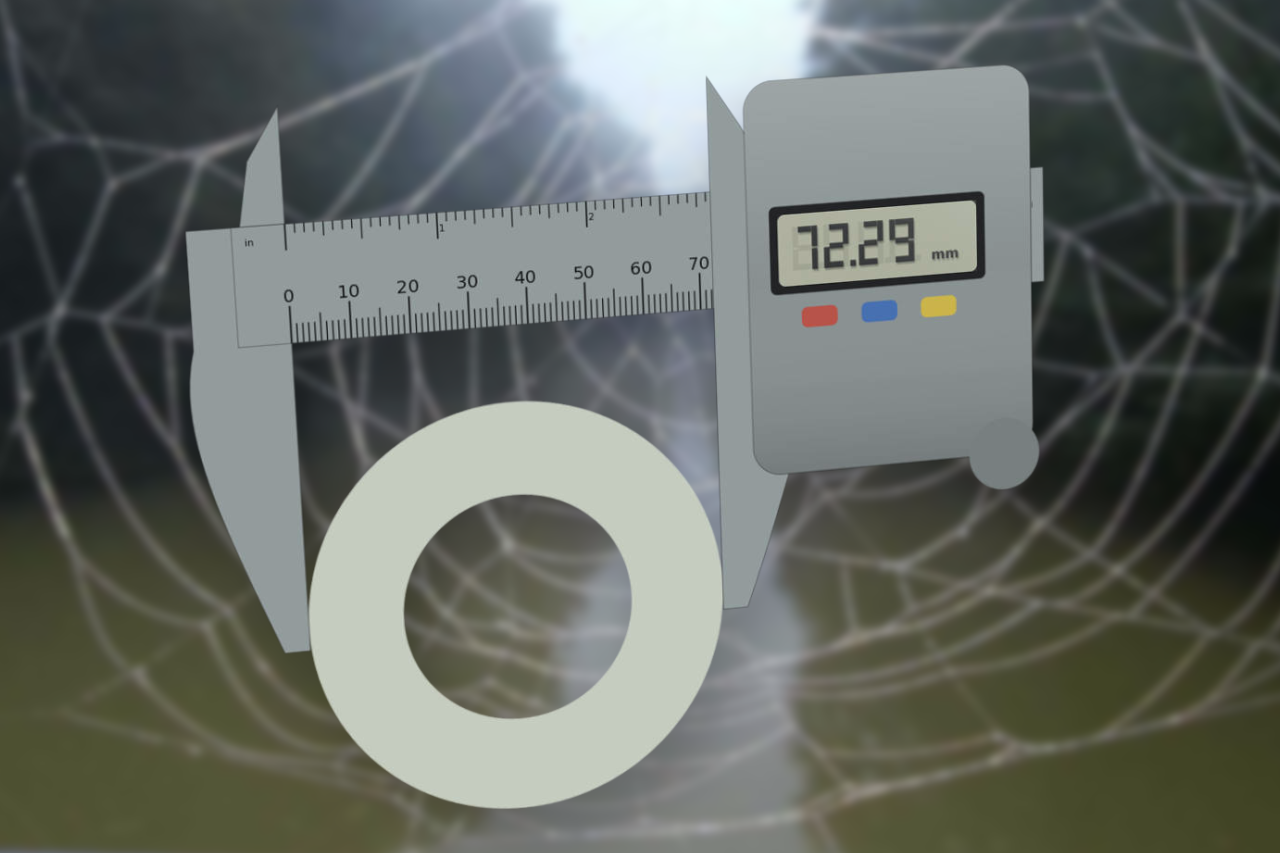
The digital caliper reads 72.29 mm
